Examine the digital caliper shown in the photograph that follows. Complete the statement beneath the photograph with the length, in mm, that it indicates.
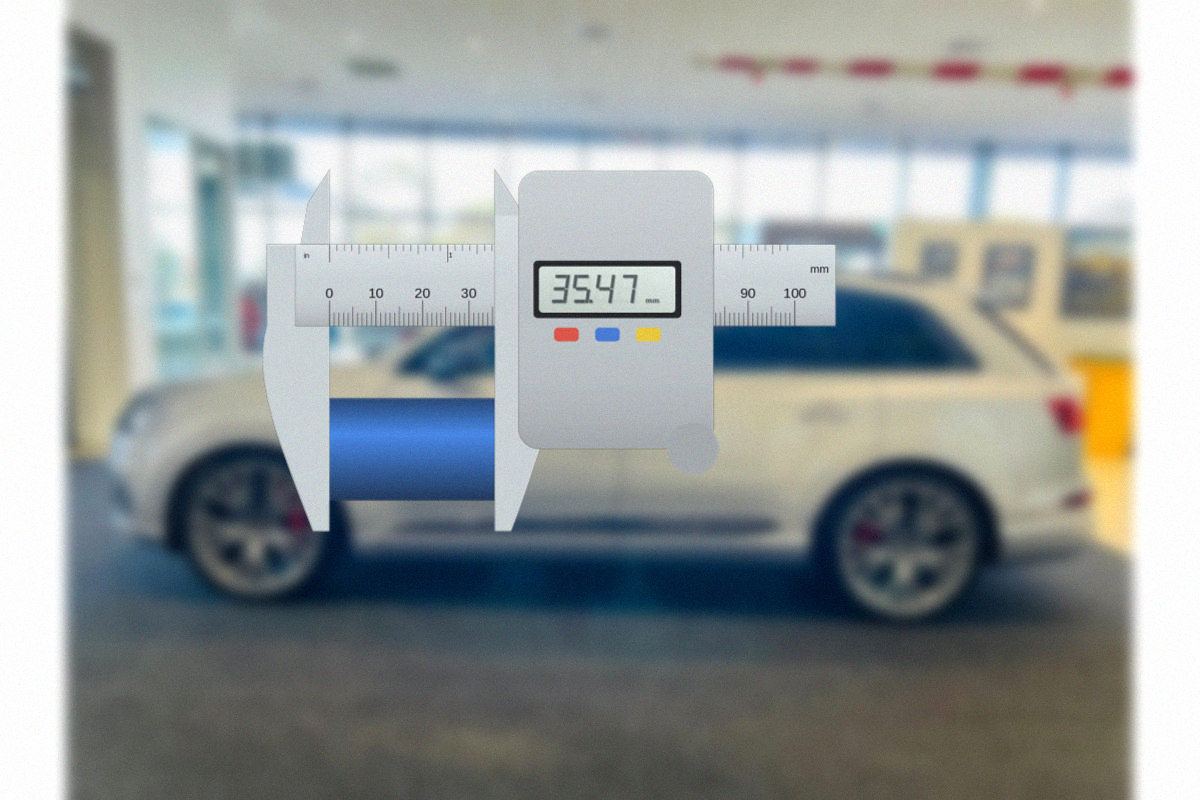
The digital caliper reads 35.47 mm
